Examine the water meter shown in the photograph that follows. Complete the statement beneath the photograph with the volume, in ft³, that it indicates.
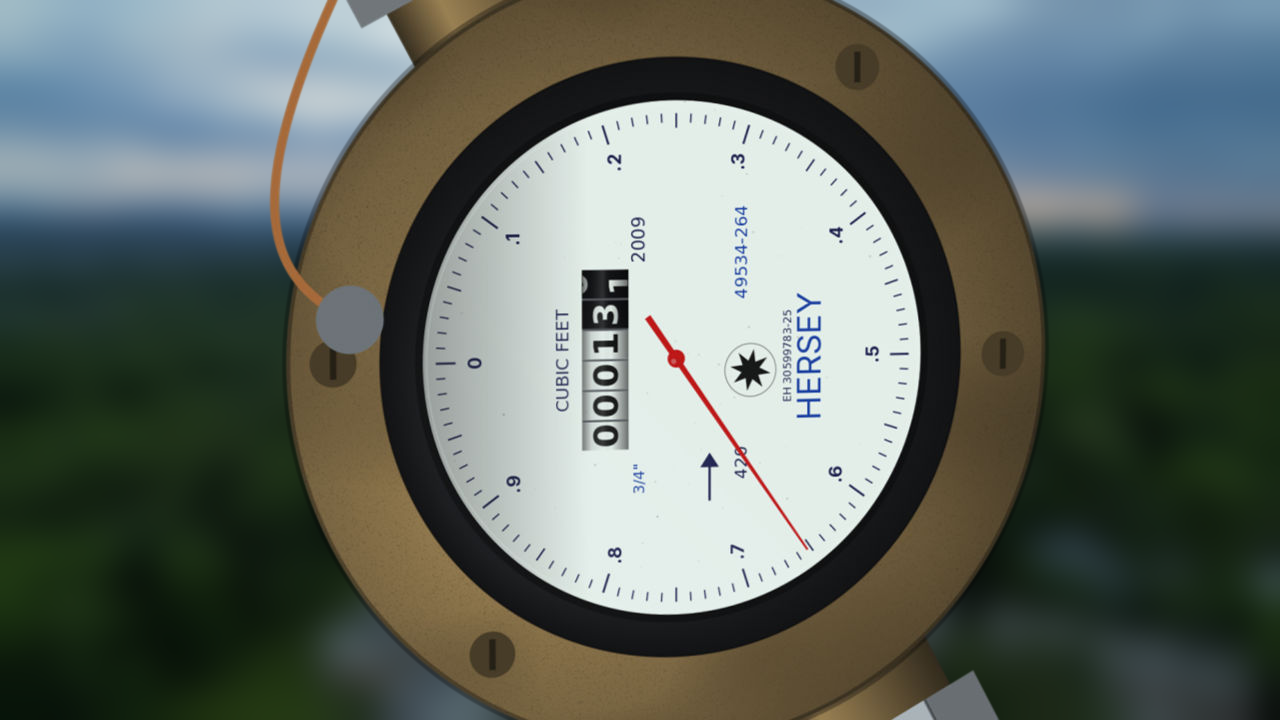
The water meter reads 130.65 ft³
